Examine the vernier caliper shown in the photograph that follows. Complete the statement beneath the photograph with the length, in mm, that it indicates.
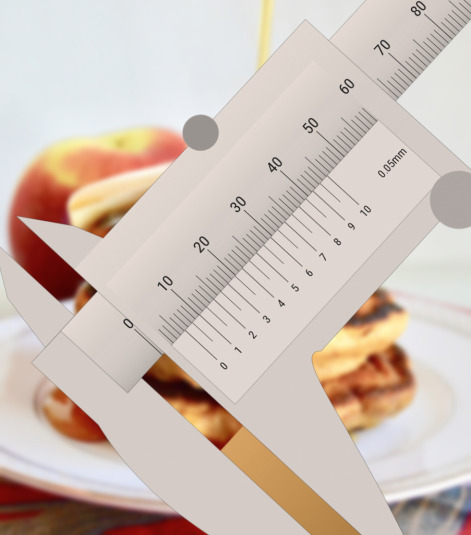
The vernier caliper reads 6.2 mm
